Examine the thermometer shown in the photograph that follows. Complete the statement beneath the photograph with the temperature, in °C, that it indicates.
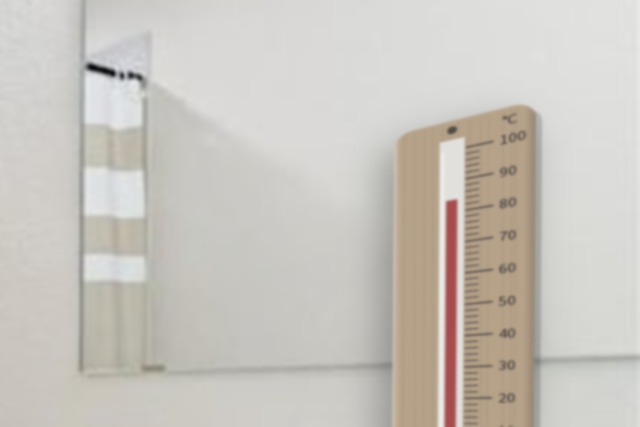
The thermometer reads 84 °C
